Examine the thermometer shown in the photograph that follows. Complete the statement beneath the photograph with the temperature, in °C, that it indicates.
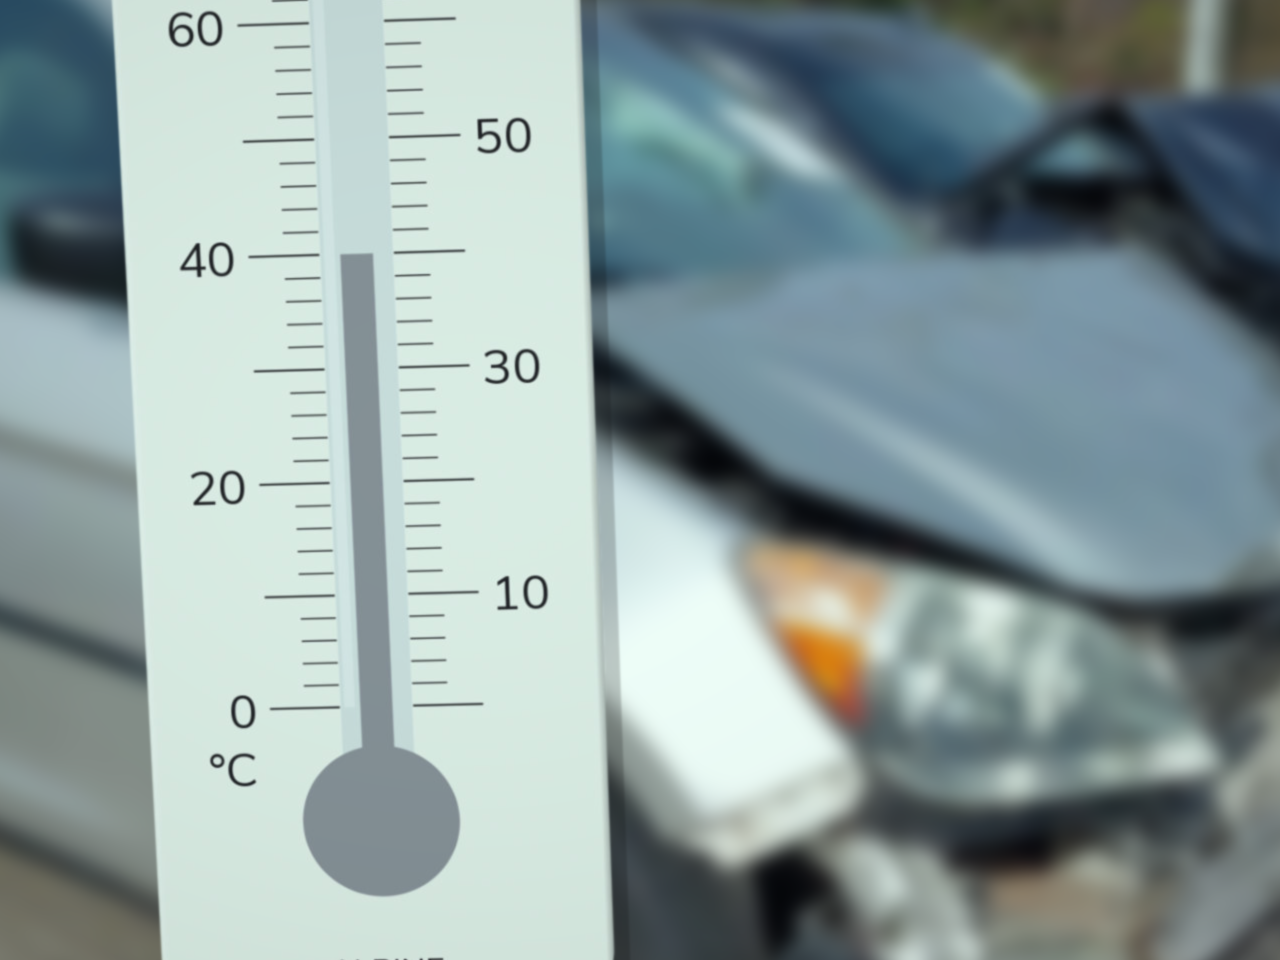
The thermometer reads 40 °C
